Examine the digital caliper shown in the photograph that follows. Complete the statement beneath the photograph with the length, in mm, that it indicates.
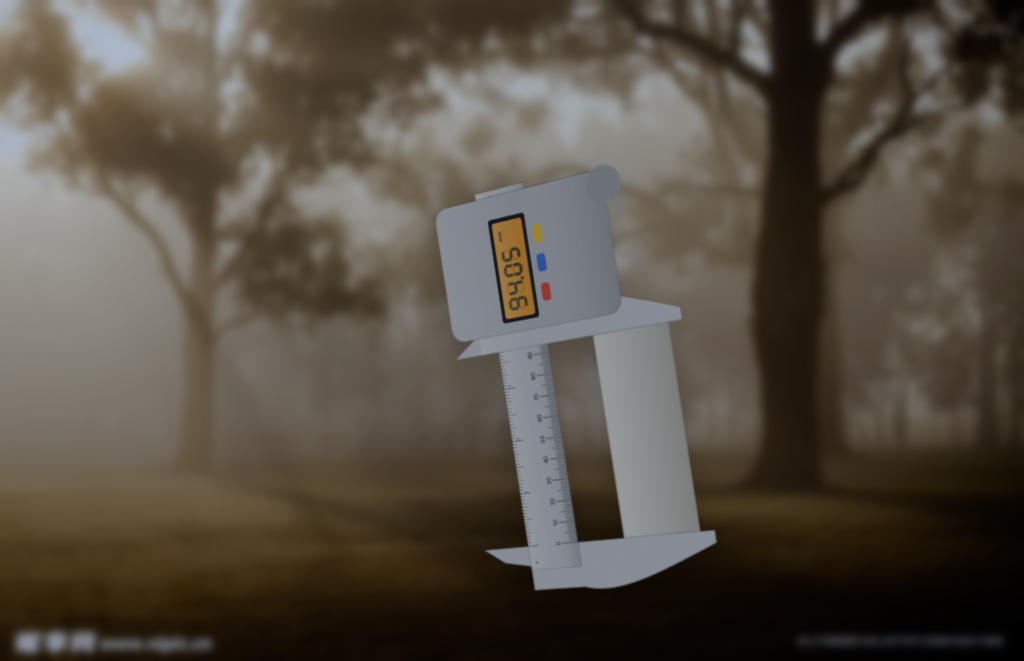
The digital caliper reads 94.05 mm
